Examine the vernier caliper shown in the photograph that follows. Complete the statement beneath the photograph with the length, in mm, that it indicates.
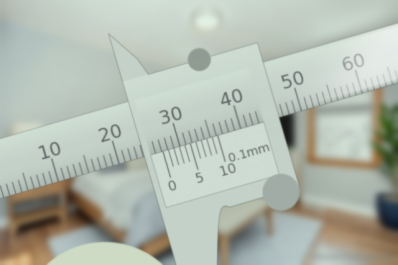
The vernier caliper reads 27.2 mm
